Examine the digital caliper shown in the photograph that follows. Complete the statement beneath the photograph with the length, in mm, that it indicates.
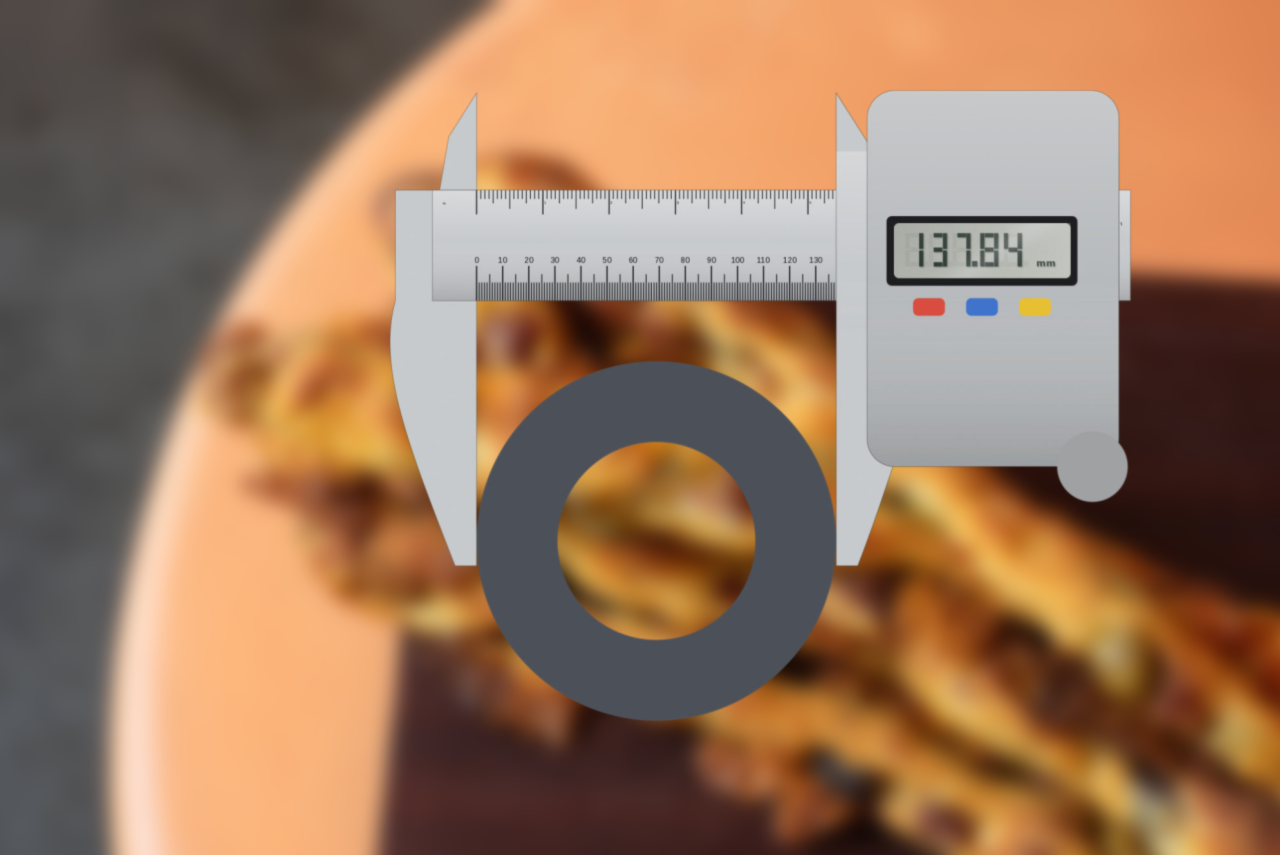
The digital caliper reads 137.84 mm
